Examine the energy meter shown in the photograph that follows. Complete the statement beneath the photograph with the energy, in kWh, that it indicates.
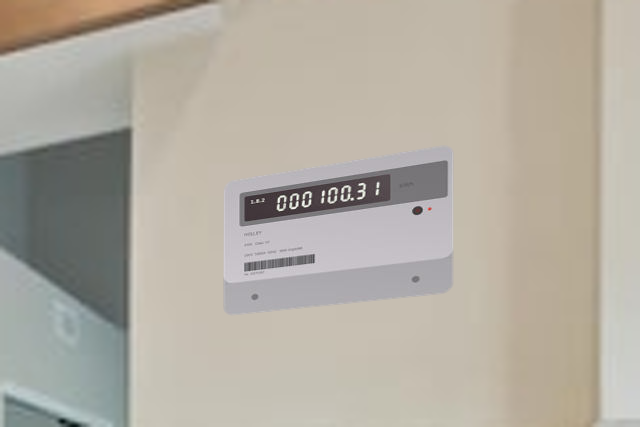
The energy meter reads 100.31 kWh
